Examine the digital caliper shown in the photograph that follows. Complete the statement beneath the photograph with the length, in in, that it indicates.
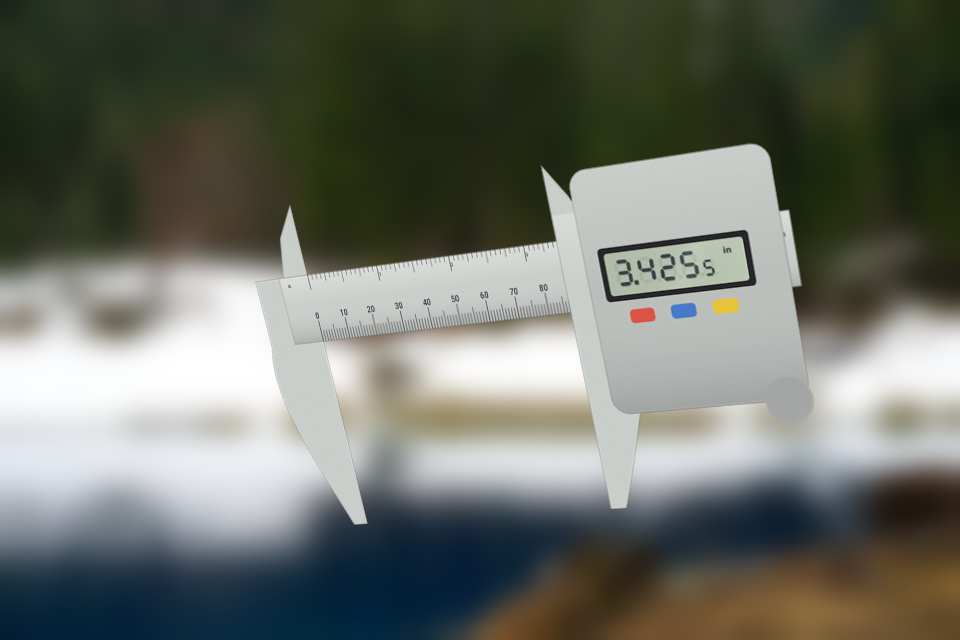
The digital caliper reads 3.4255 in
